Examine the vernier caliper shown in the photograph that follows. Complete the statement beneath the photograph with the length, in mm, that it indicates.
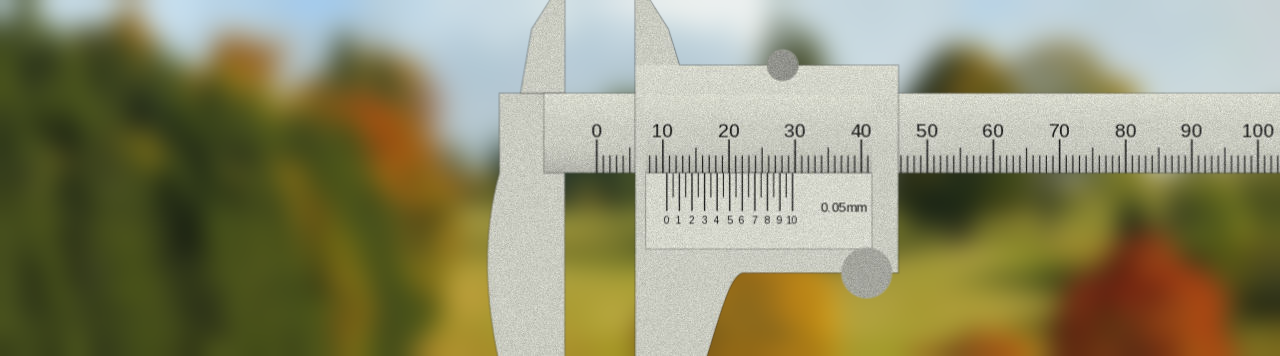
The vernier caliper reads 10.6 mm
